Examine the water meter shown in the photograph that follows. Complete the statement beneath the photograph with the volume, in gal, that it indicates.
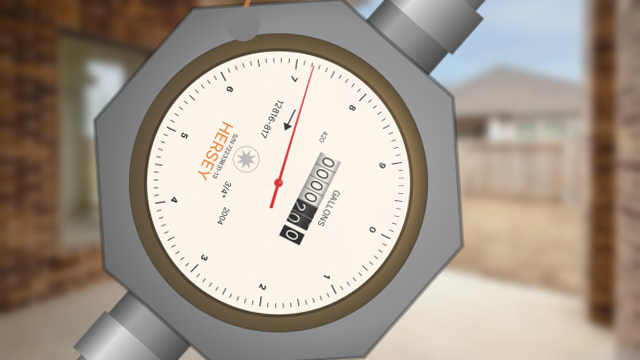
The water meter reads 197.2 gal
